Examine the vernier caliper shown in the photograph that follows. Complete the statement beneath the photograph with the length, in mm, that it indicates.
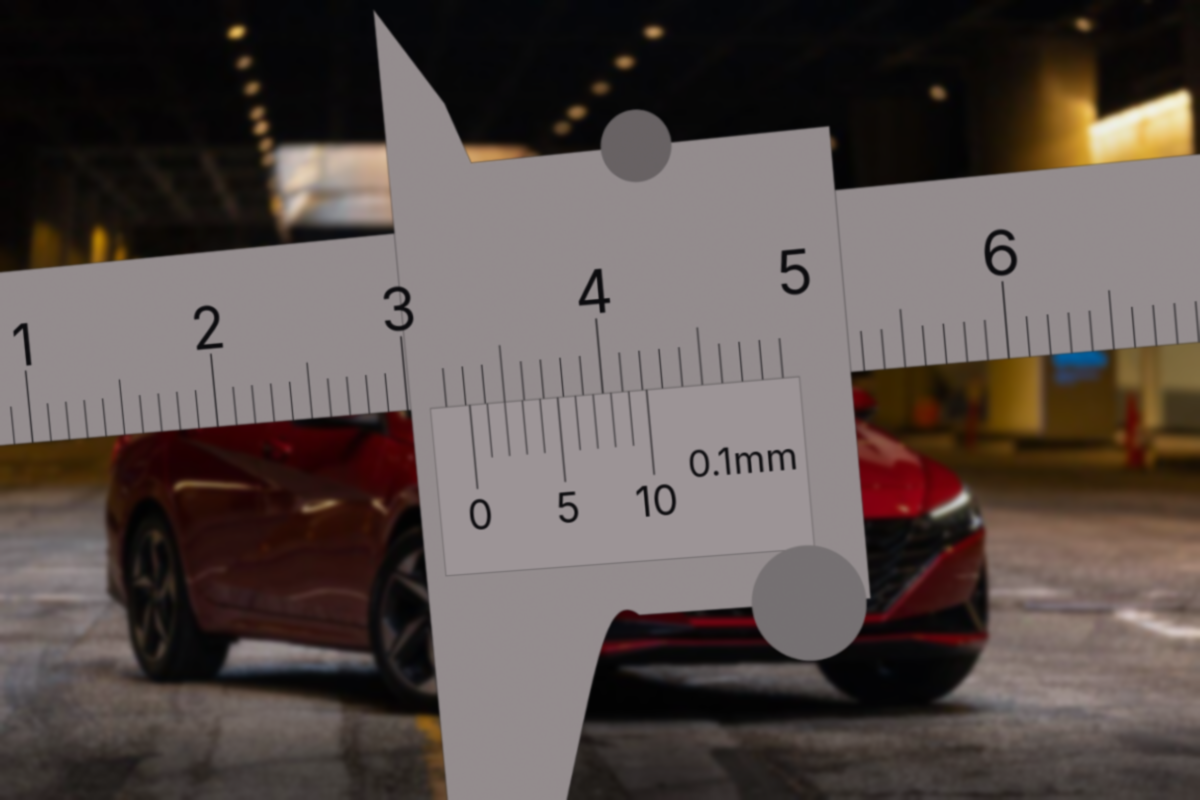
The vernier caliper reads 33.2 mm
